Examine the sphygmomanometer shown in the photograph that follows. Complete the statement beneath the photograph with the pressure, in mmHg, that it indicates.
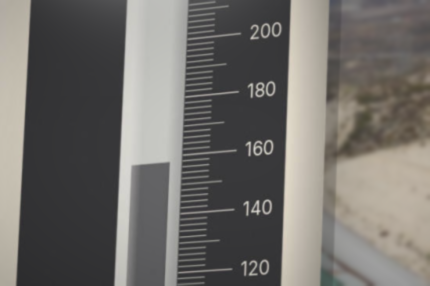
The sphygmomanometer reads 158 mmHg
